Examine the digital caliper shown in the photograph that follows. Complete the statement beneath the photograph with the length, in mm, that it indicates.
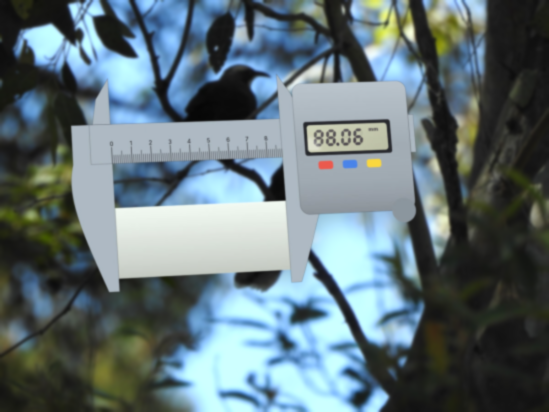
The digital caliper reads 88.06 mm
